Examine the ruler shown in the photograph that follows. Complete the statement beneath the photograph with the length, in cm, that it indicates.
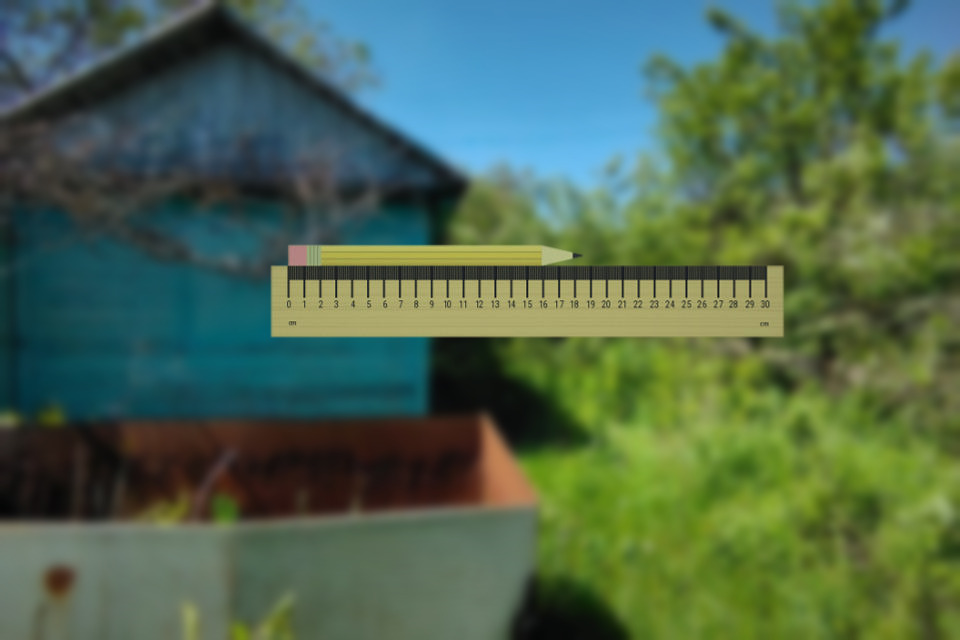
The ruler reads 18.5 cm
